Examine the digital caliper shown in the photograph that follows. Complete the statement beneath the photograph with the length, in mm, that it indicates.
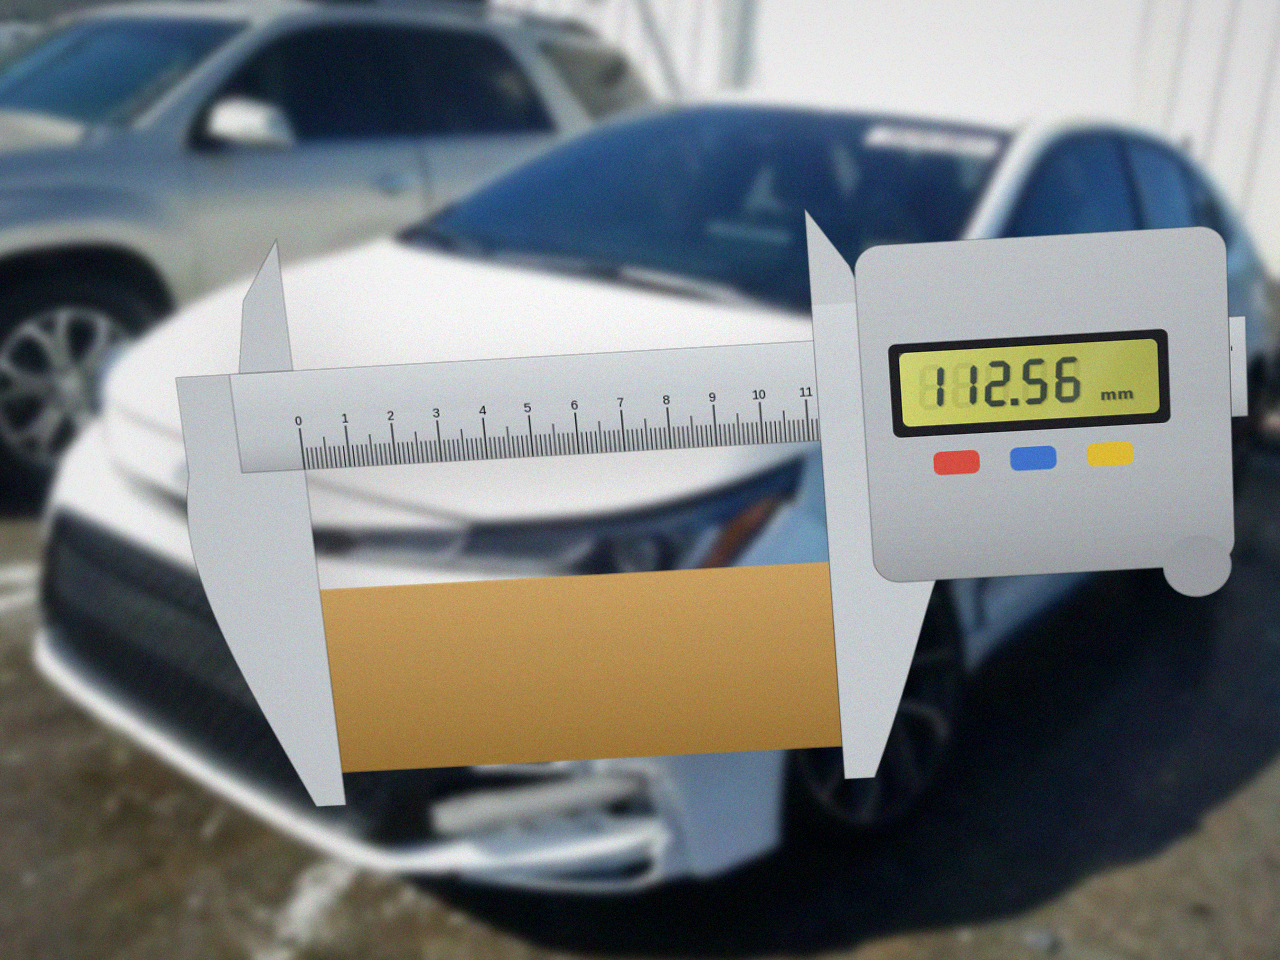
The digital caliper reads 112.56 mm
